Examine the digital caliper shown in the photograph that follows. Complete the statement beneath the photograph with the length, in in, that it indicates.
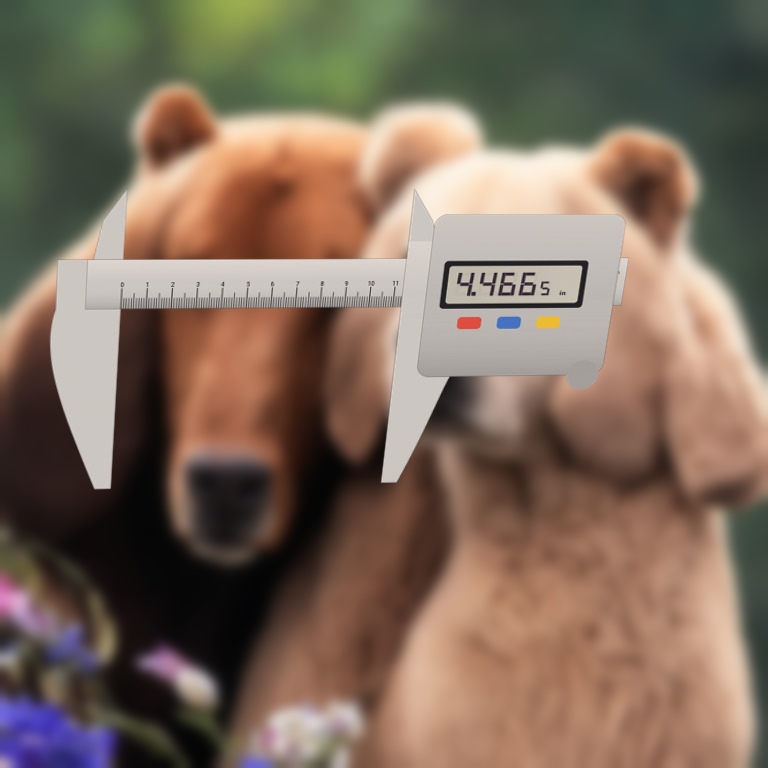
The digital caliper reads 4.4665 in
